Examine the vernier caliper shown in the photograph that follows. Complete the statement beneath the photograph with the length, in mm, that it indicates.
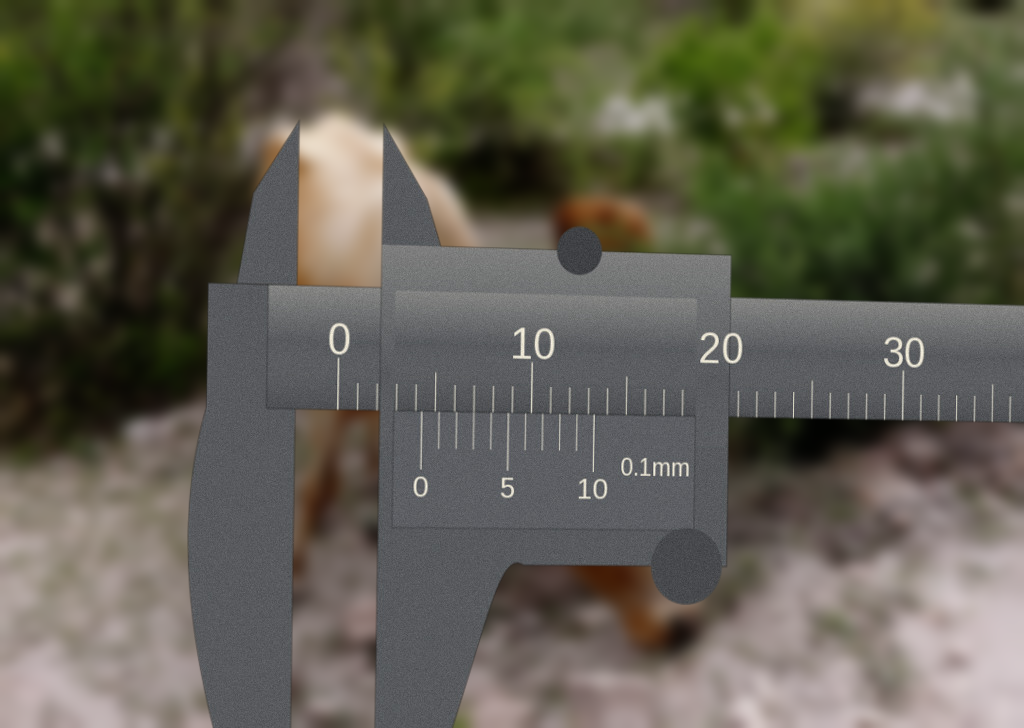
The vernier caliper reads 4.3 mm
